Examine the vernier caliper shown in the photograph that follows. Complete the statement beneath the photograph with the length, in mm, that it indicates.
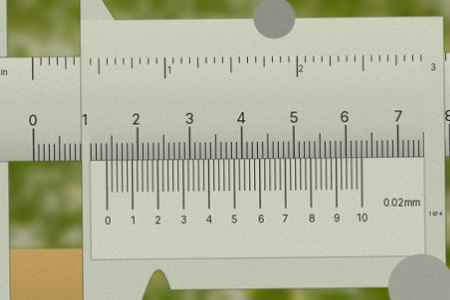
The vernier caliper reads 14.0 mm
